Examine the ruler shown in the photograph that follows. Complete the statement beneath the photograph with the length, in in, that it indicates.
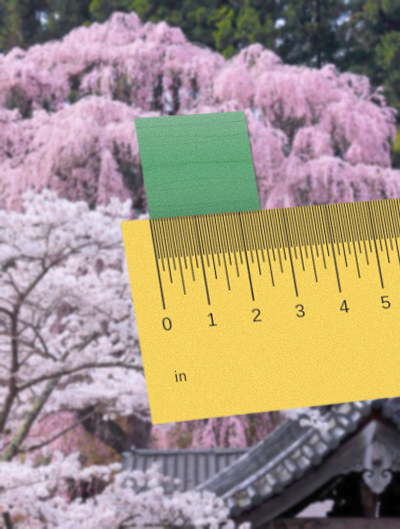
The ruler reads 2.5 in
